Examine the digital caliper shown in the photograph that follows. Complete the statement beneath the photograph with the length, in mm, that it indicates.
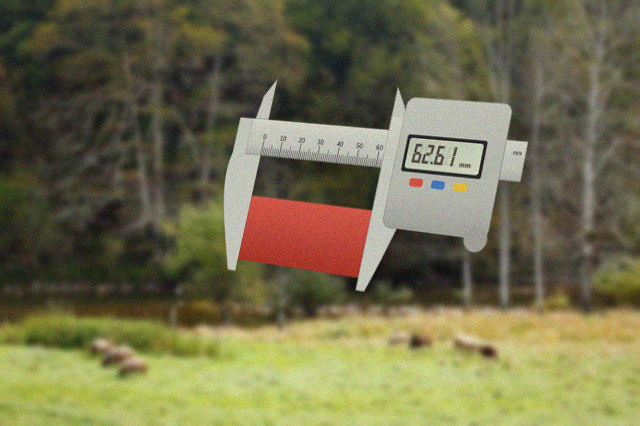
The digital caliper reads 62.61 mm
